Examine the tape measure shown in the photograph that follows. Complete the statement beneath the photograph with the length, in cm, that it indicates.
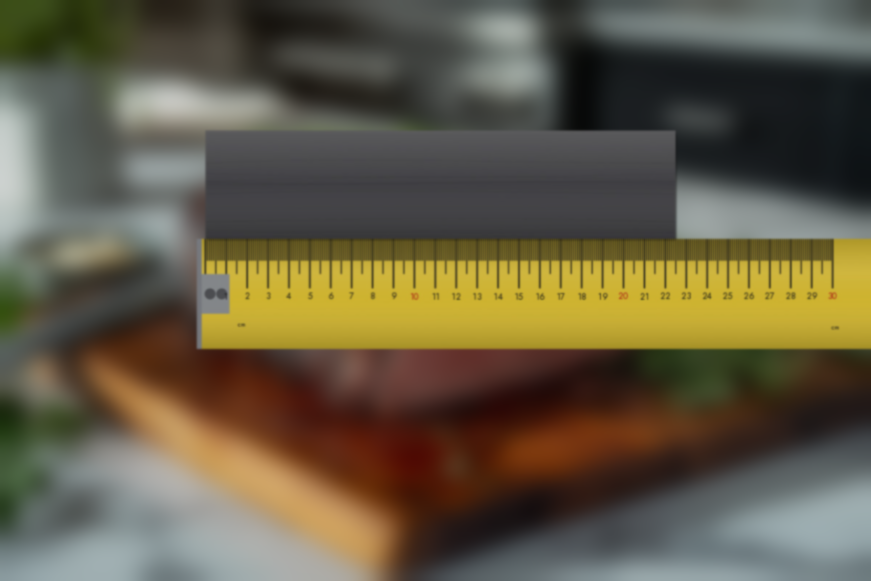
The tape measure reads 22.5 cm
